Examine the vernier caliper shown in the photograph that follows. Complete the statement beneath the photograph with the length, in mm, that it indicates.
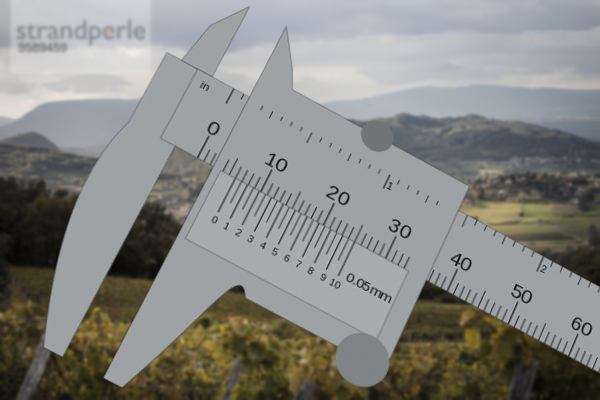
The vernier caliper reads 6.0 mm
